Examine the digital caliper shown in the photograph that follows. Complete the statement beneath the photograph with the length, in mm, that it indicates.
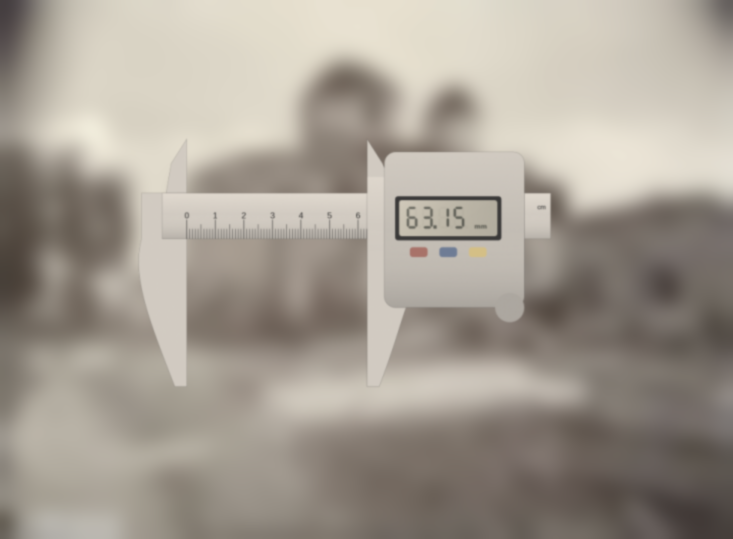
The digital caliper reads 63.15 mm
